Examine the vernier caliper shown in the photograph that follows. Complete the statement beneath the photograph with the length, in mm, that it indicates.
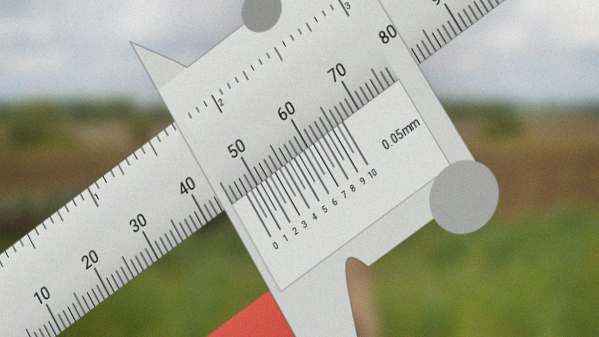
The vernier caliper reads 47.8 mm
